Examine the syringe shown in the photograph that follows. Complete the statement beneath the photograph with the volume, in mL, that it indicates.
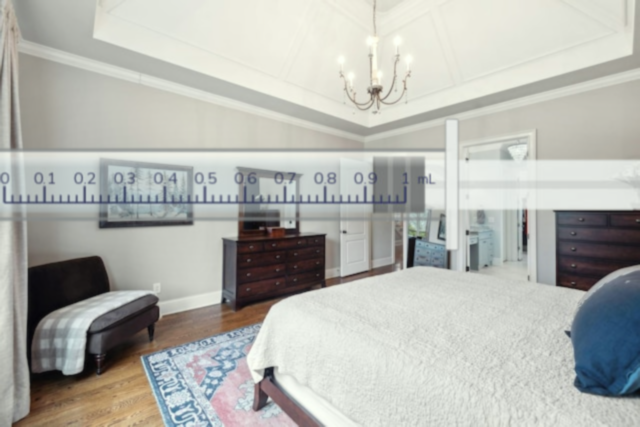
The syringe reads 0.92 mL
